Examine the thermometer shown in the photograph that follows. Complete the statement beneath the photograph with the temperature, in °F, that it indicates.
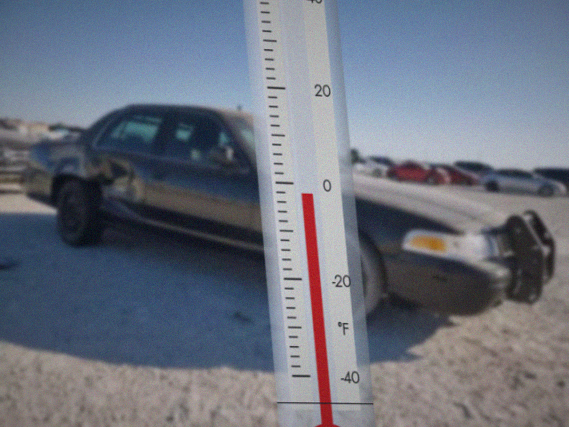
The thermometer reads -2 °F
